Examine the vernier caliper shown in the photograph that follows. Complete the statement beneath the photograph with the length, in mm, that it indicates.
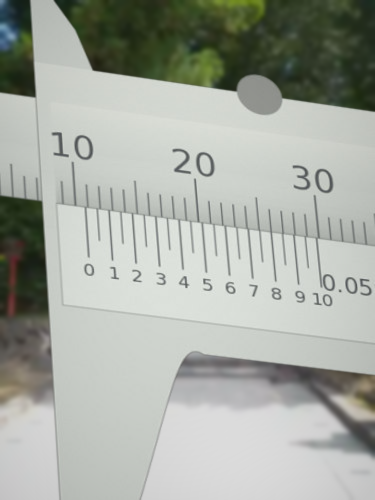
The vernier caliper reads 10.8 mm
